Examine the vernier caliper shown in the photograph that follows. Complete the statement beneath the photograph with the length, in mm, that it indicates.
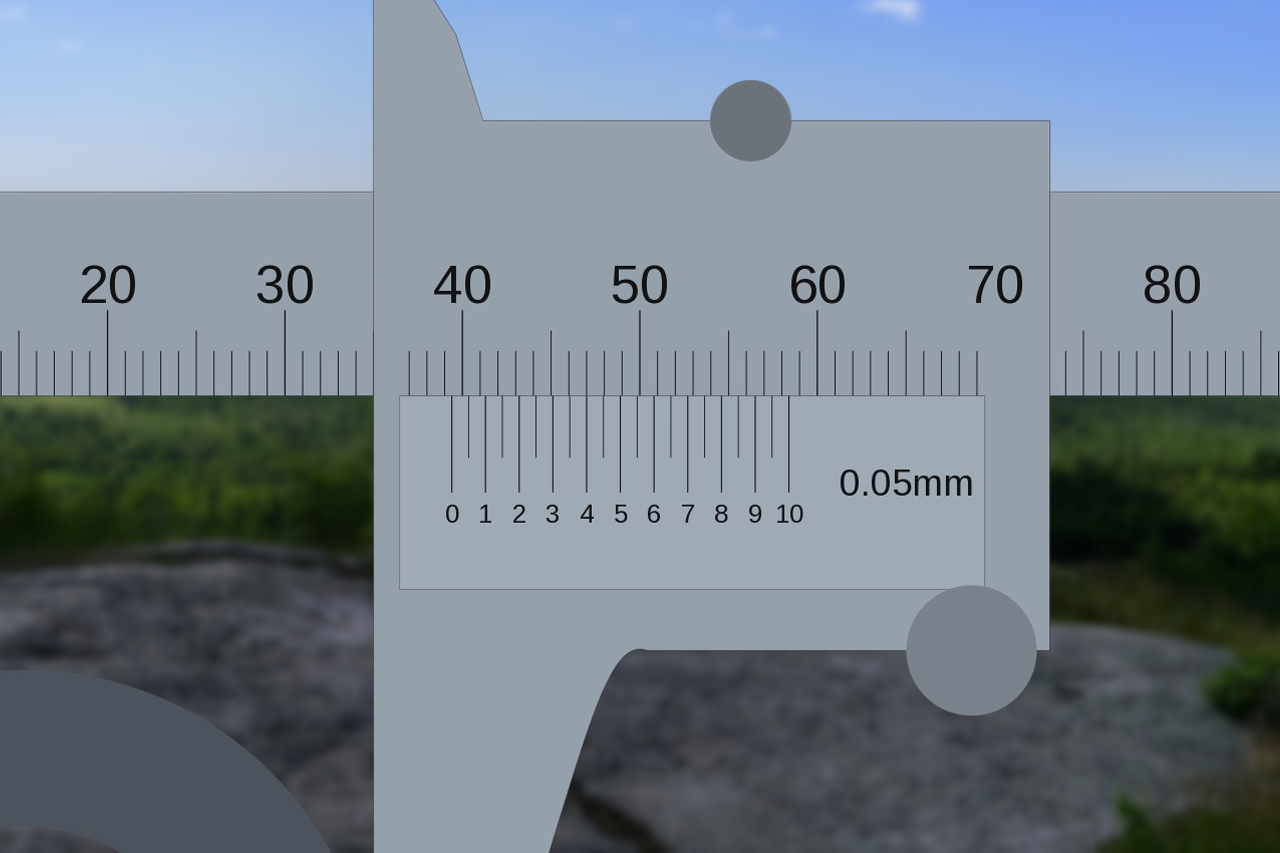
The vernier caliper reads 39.4 mm
